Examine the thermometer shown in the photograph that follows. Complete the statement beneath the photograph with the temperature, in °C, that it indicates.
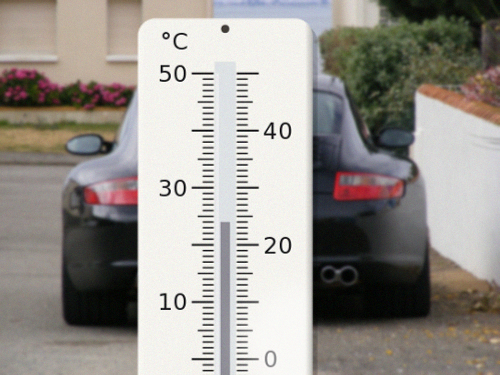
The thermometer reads 24 °C
